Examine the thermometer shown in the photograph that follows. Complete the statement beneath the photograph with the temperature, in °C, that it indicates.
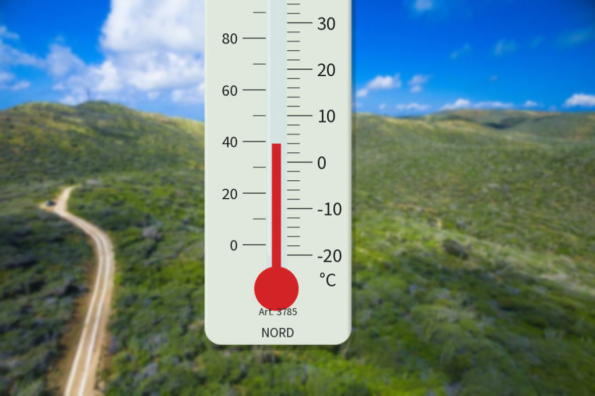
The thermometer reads 4 °C
